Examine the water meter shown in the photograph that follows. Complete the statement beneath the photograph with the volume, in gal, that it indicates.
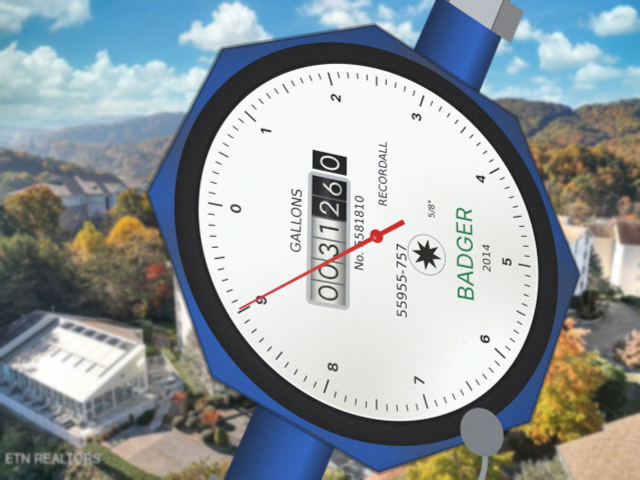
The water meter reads 31259.0 gal
